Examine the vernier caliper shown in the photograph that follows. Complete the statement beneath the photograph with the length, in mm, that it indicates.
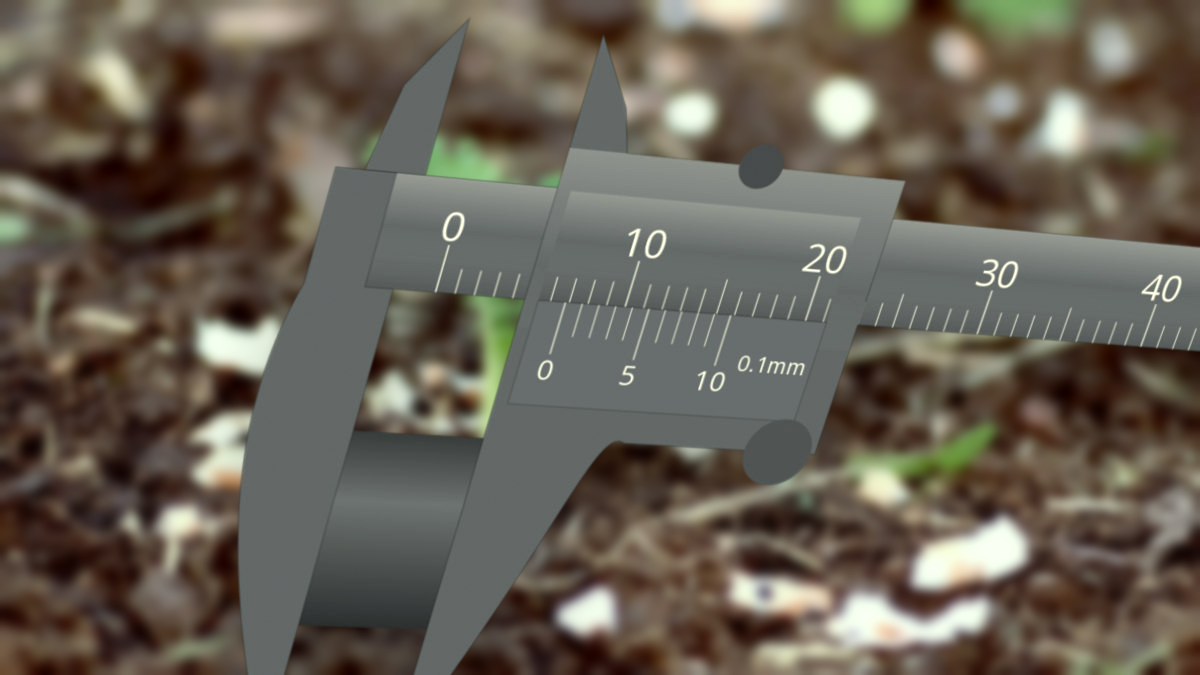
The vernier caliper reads 6.8 mm
